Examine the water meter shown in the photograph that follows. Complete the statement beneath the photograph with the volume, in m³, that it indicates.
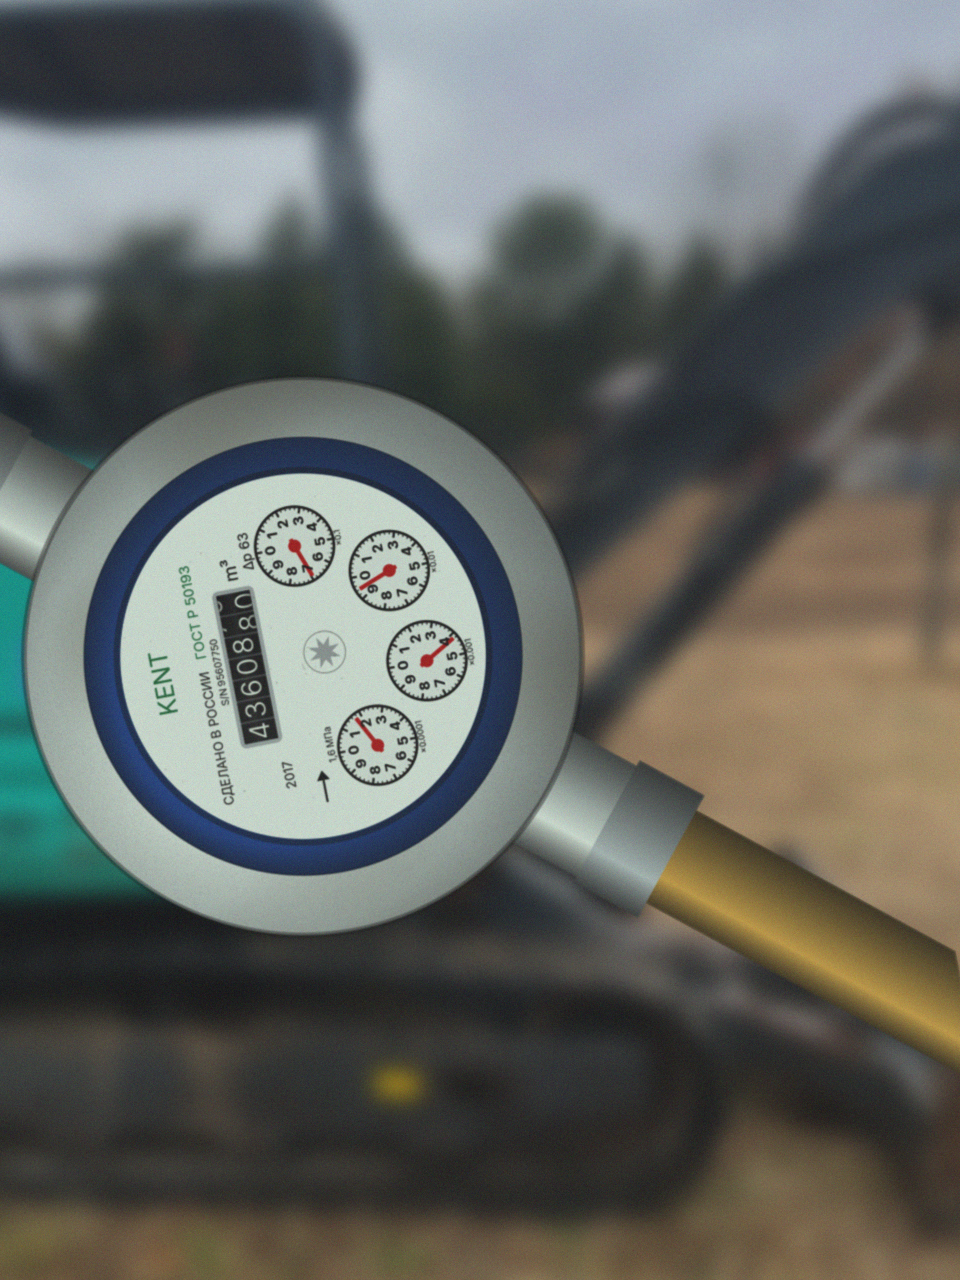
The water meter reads 4360879.6941 m³
